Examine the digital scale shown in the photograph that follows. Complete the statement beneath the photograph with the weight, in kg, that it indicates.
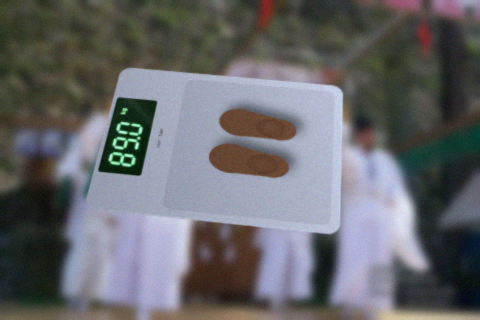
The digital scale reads 89.0 kg
